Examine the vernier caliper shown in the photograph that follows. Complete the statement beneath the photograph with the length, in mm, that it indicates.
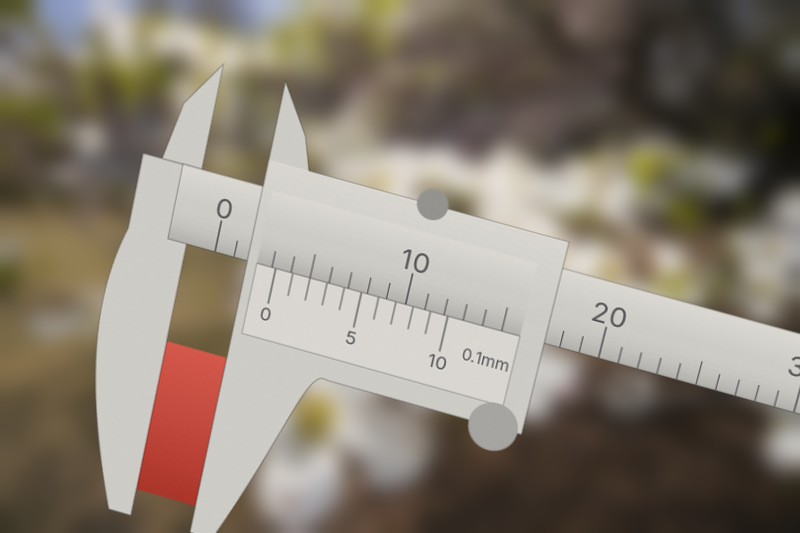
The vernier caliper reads 3.2 mm
